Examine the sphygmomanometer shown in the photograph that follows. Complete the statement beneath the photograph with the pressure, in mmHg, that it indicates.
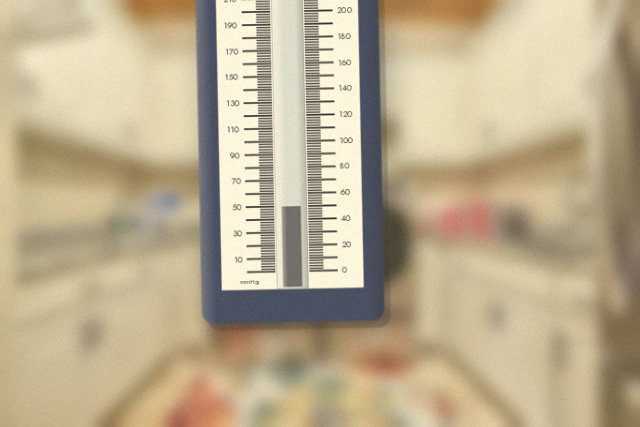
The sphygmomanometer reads 50 mmHg
